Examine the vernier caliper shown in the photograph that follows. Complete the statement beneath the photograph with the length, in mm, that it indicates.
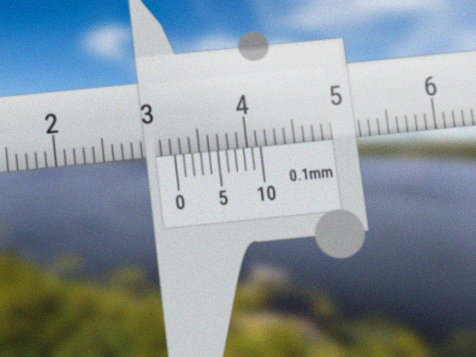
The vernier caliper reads 32.4 mm
